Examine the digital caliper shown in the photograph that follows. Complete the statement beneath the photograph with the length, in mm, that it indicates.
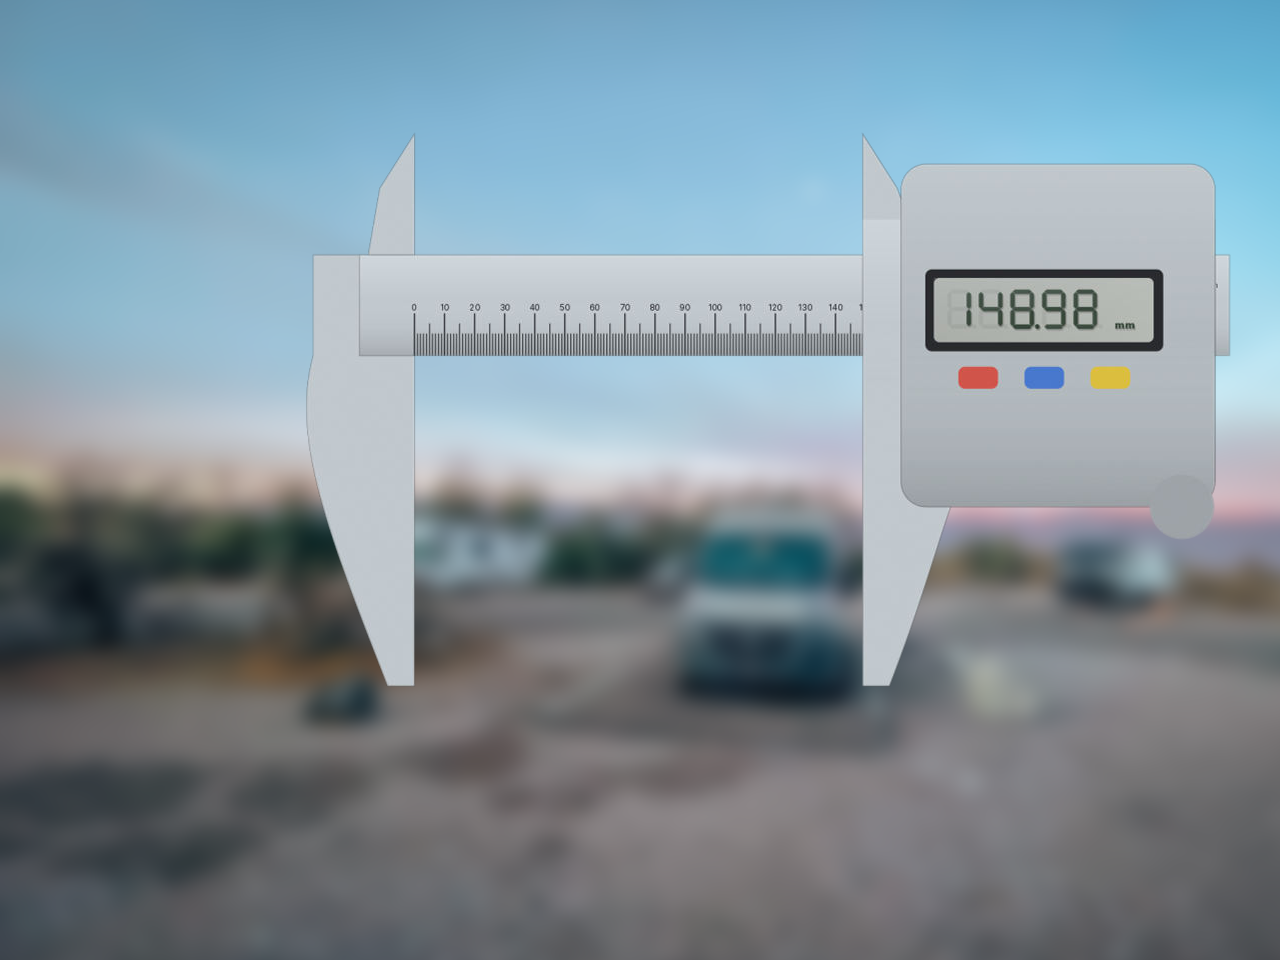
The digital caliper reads 148.98 mm
